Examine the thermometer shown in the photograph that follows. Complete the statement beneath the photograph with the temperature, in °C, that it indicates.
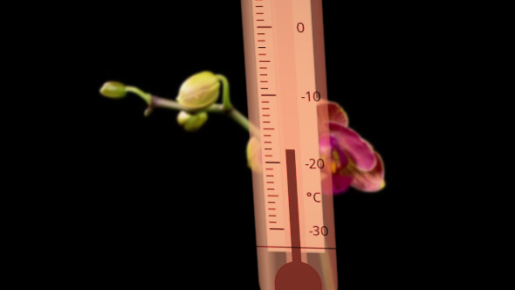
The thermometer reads -18 °C
